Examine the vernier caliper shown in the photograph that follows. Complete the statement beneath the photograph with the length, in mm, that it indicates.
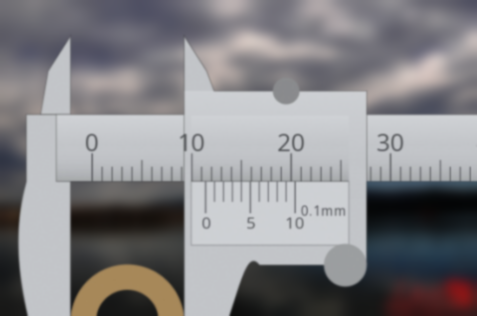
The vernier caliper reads 11.4 mm
